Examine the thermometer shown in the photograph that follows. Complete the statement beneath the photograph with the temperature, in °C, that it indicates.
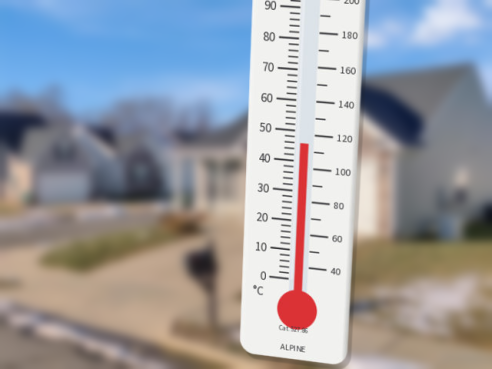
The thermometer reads 46 °C
